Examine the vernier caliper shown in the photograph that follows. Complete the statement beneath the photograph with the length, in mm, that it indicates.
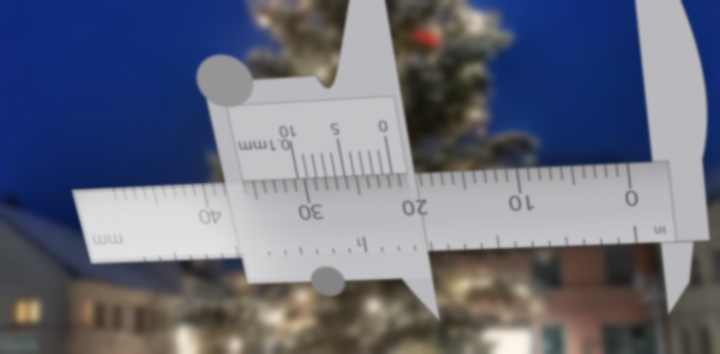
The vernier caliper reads 21.6 mm
